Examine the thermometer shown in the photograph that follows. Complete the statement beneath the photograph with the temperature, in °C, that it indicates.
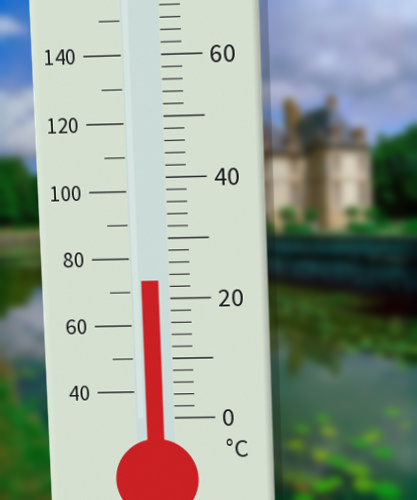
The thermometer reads 23 °C
